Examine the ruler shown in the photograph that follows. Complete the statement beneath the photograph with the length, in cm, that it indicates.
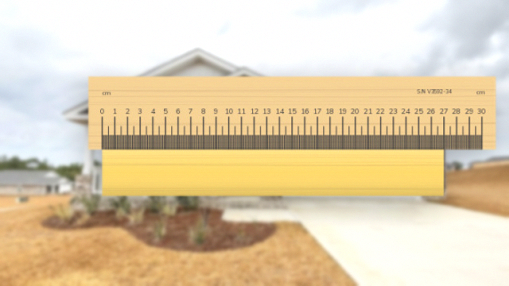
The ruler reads 27 cm
